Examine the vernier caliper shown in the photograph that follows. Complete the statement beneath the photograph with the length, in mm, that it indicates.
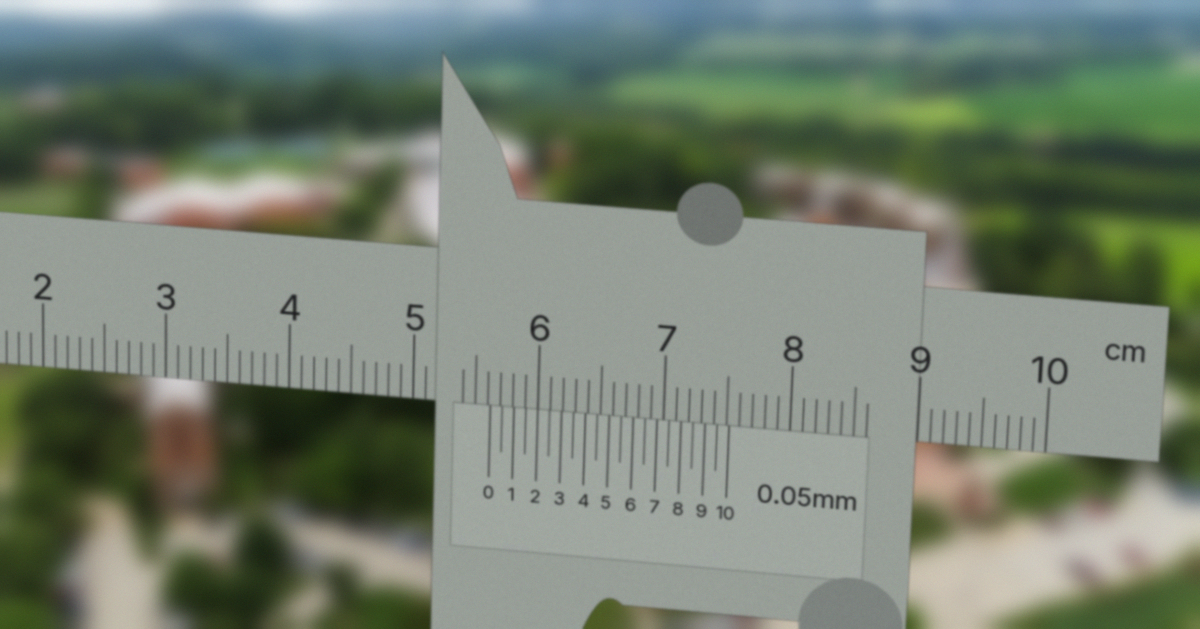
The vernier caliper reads 56.2 mm
